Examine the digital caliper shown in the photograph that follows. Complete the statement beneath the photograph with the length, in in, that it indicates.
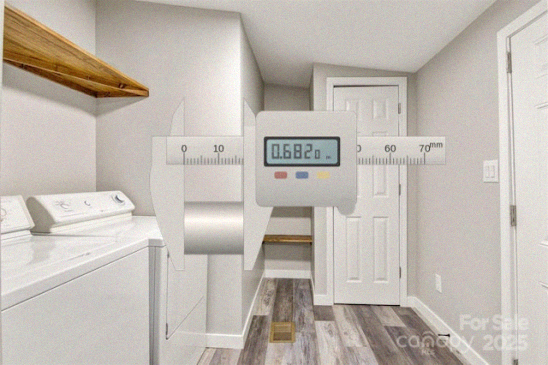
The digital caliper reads 0.6820 in
